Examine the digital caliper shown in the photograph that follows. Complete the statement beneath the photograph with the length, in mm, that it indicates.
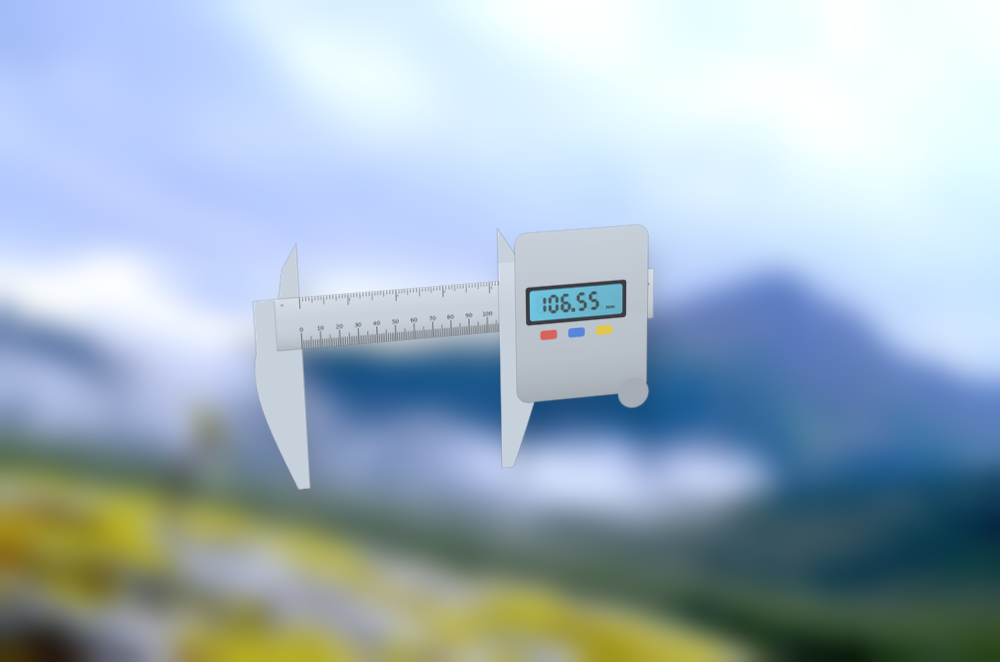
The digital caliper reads 106.55 mm
